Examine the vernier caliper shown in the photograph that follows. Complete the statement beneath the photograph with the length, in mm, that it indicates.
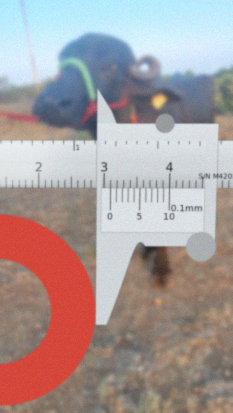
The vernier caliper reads 31.0 mm
